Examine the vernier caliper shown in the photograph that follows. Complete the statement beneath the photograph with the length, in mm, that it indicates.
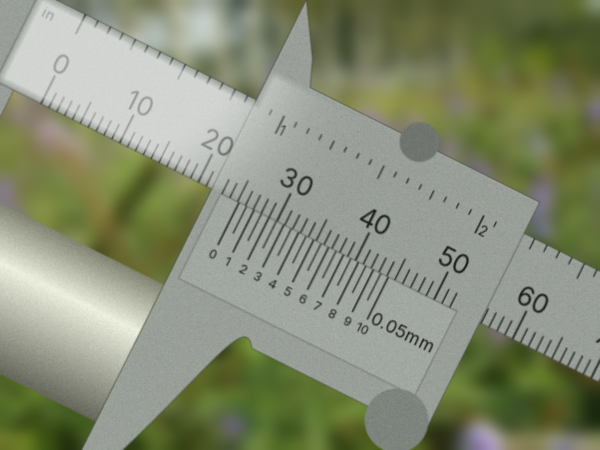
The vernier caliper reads 25.2 mm
